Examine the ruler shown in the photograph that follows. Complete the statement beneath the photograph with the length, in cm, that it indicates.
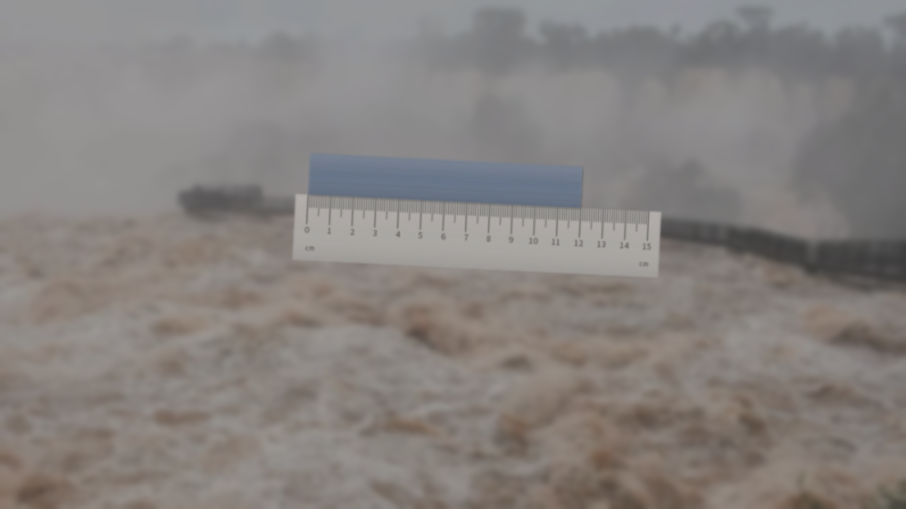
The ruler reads 12 cm
